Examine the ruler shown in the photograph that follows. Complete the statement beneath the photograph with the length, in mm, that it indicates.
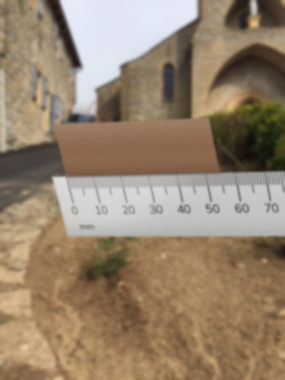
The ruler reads 55 mm
